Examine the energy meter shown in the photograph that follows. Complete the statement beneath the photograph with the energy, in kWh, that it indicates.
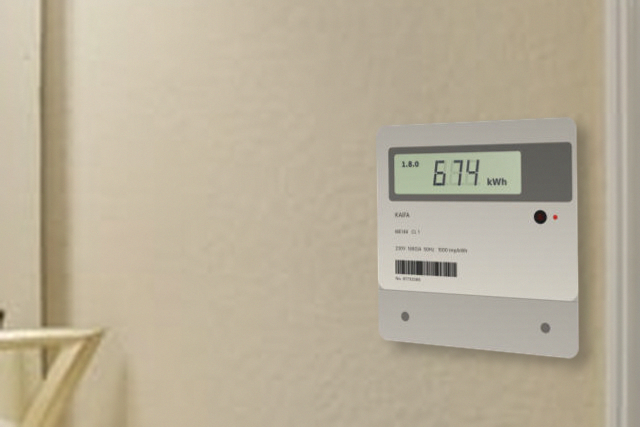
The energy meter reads 674 kWh
